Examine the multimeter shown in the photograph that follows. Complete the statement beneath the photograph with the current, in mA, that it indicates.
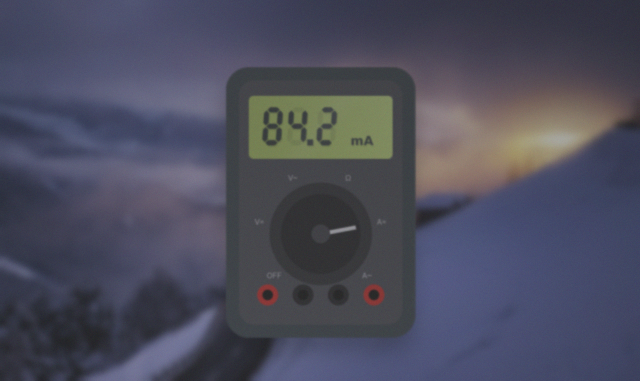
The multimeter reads 84.2 mA
